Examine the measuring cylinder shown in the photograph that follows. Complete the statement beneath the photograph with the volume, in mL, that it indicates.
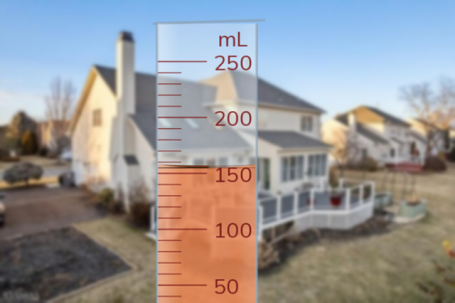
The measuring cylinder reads 155 mL
